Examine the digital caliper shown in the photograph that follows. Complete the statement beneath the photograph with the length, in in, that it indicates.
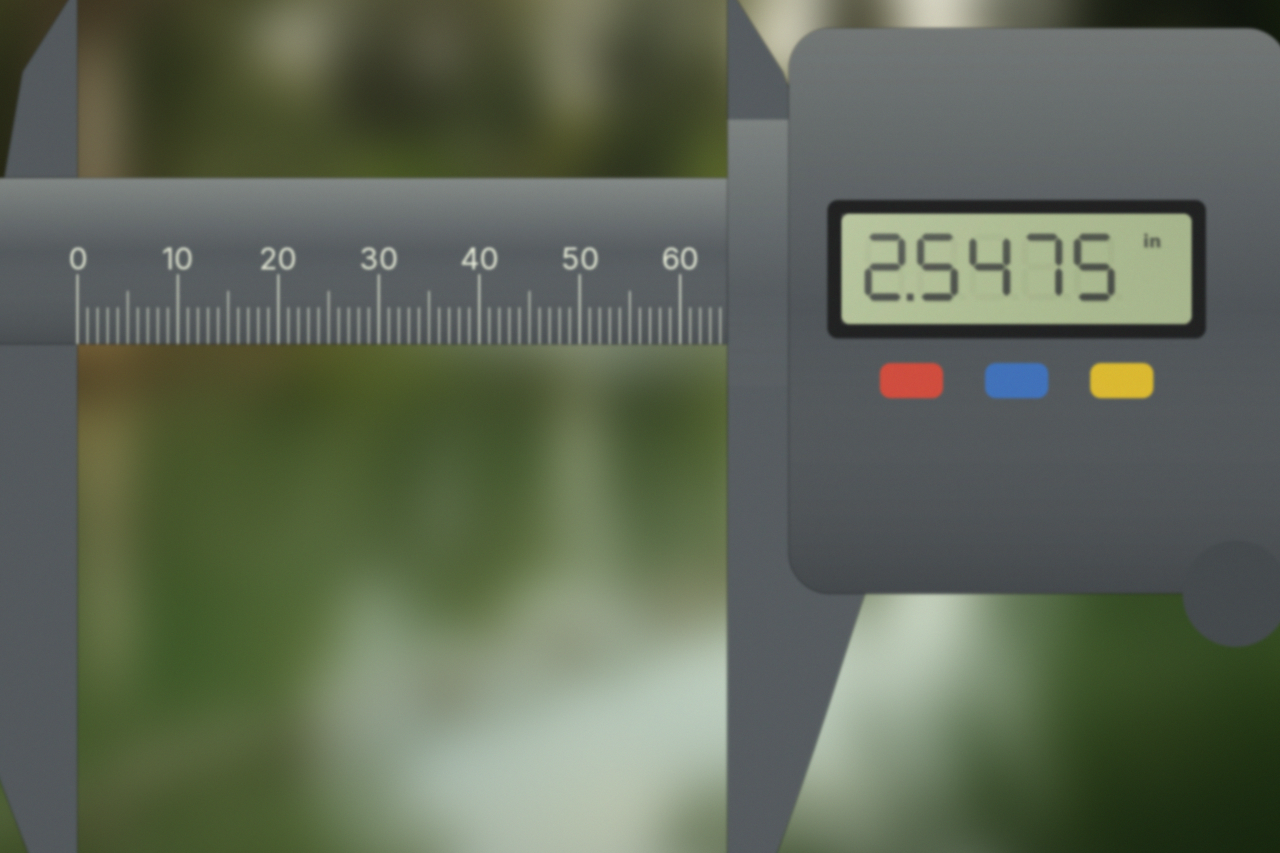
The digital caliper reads 2.5475 in
